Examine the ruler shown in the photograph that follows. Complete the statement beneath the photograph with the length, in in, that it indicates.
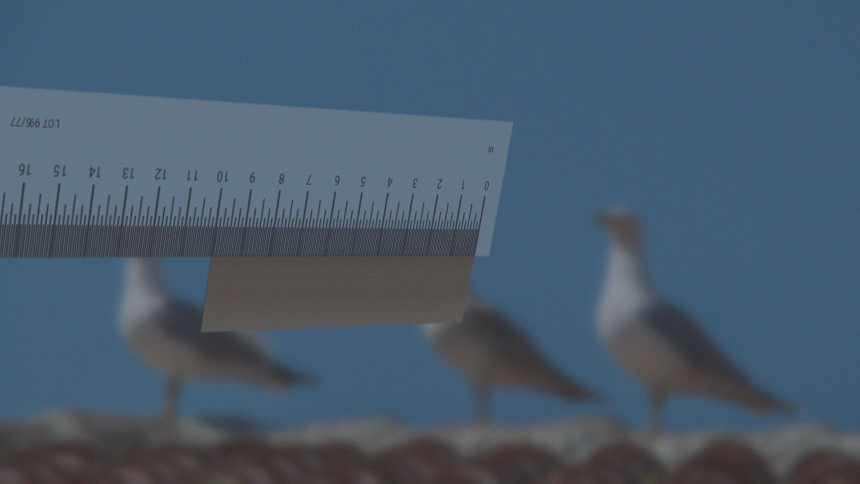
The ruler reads 10 in
